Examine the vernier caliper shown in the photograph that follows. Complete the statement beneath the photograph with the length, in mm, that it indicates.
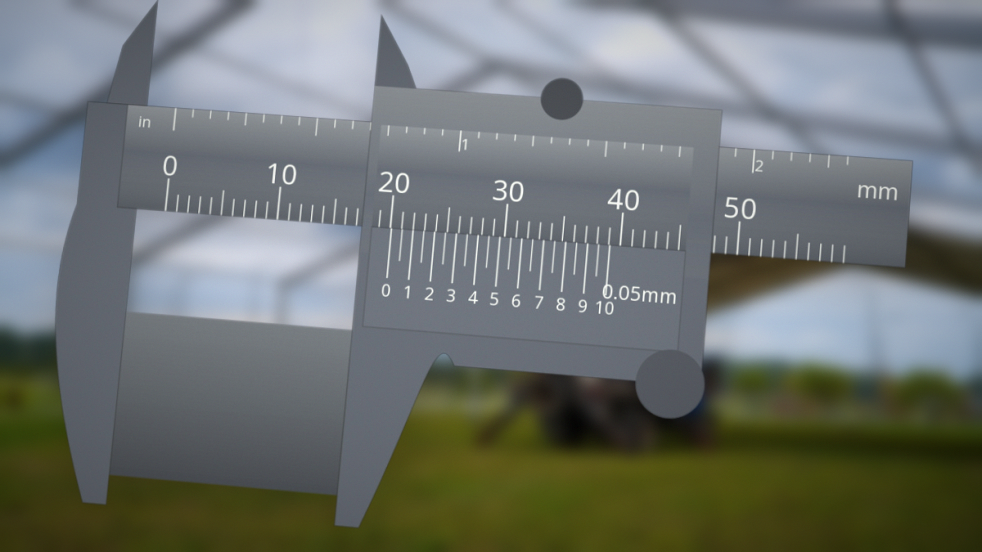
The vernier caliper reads 20.1 mm
